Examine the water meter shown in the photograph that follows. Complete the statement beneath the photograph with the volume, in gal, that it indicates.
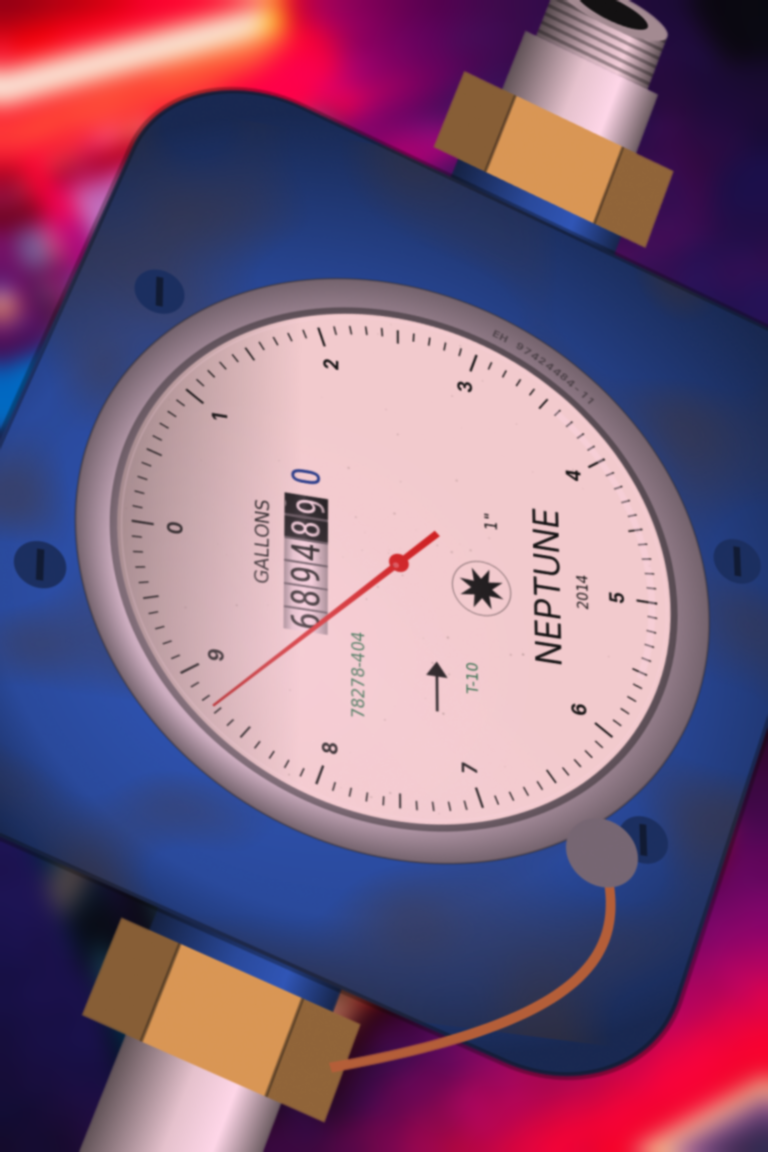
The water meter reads 6894888.7 gal
